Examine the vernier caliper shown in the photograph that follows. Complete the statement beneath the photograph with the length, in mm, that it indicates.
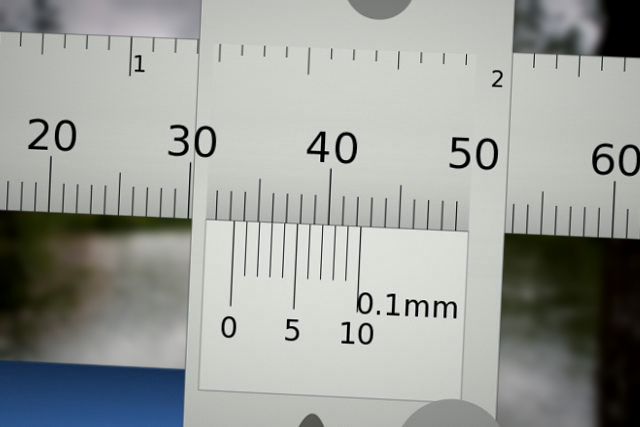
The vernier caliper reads 33.3 mm
